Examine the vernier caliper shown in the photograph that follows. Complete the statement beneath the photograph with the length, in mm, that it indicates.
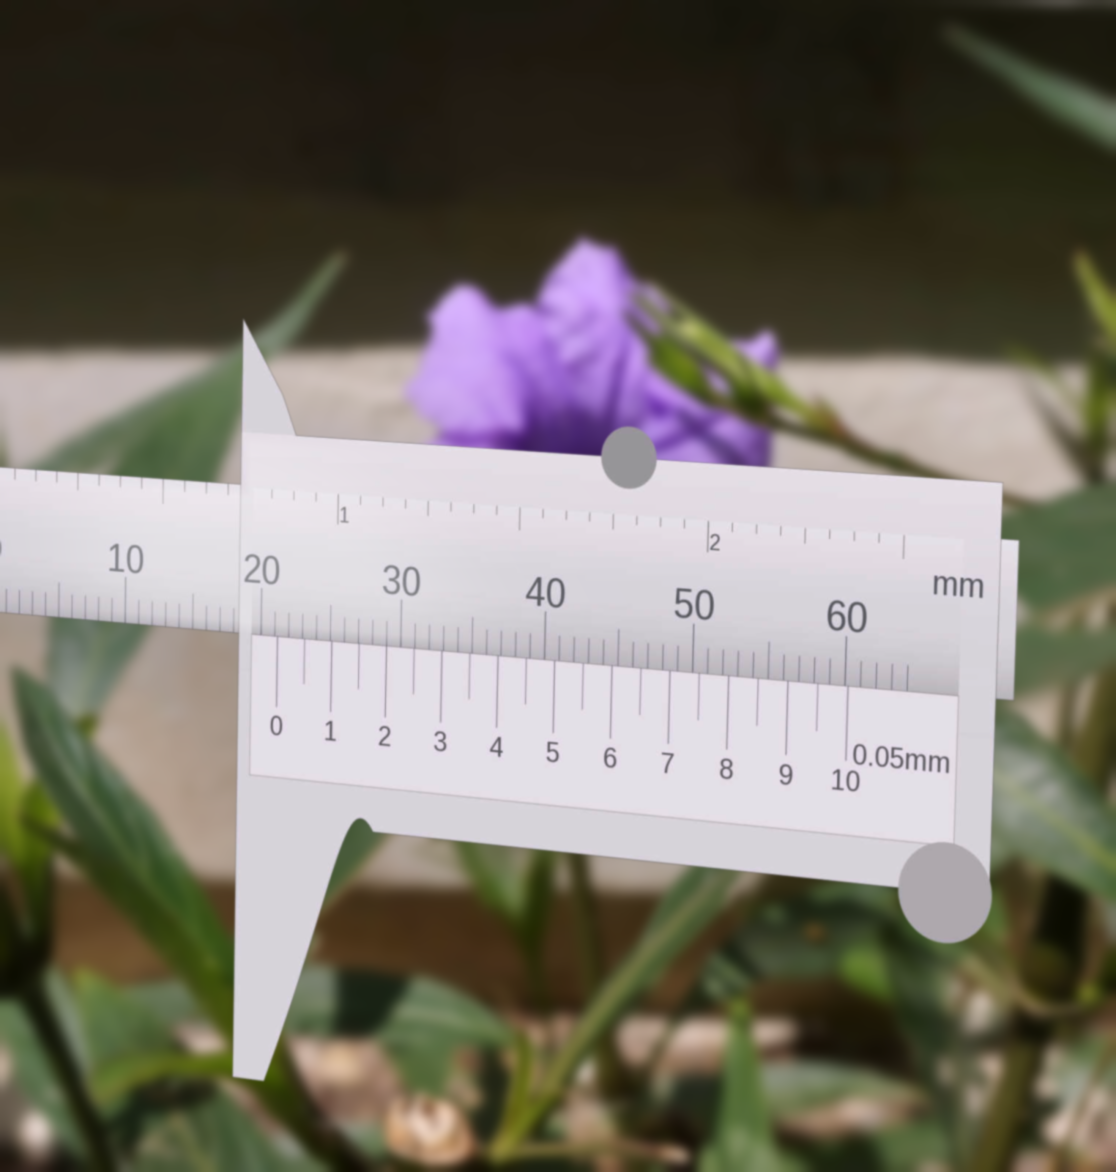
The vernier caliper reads 21.2 mm
